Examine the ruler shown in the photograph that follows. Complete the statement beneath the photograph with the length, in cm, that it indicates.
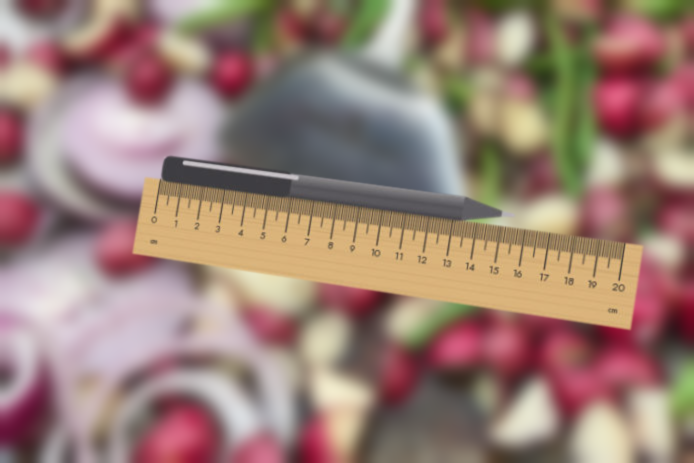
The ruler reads 15.5 cm
